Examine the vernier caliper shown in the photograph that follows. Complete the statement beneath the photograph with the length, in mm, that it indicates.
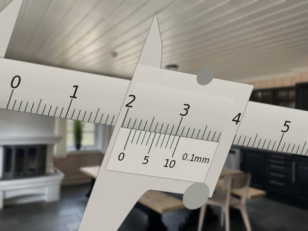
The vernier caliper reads 21.8 mm
